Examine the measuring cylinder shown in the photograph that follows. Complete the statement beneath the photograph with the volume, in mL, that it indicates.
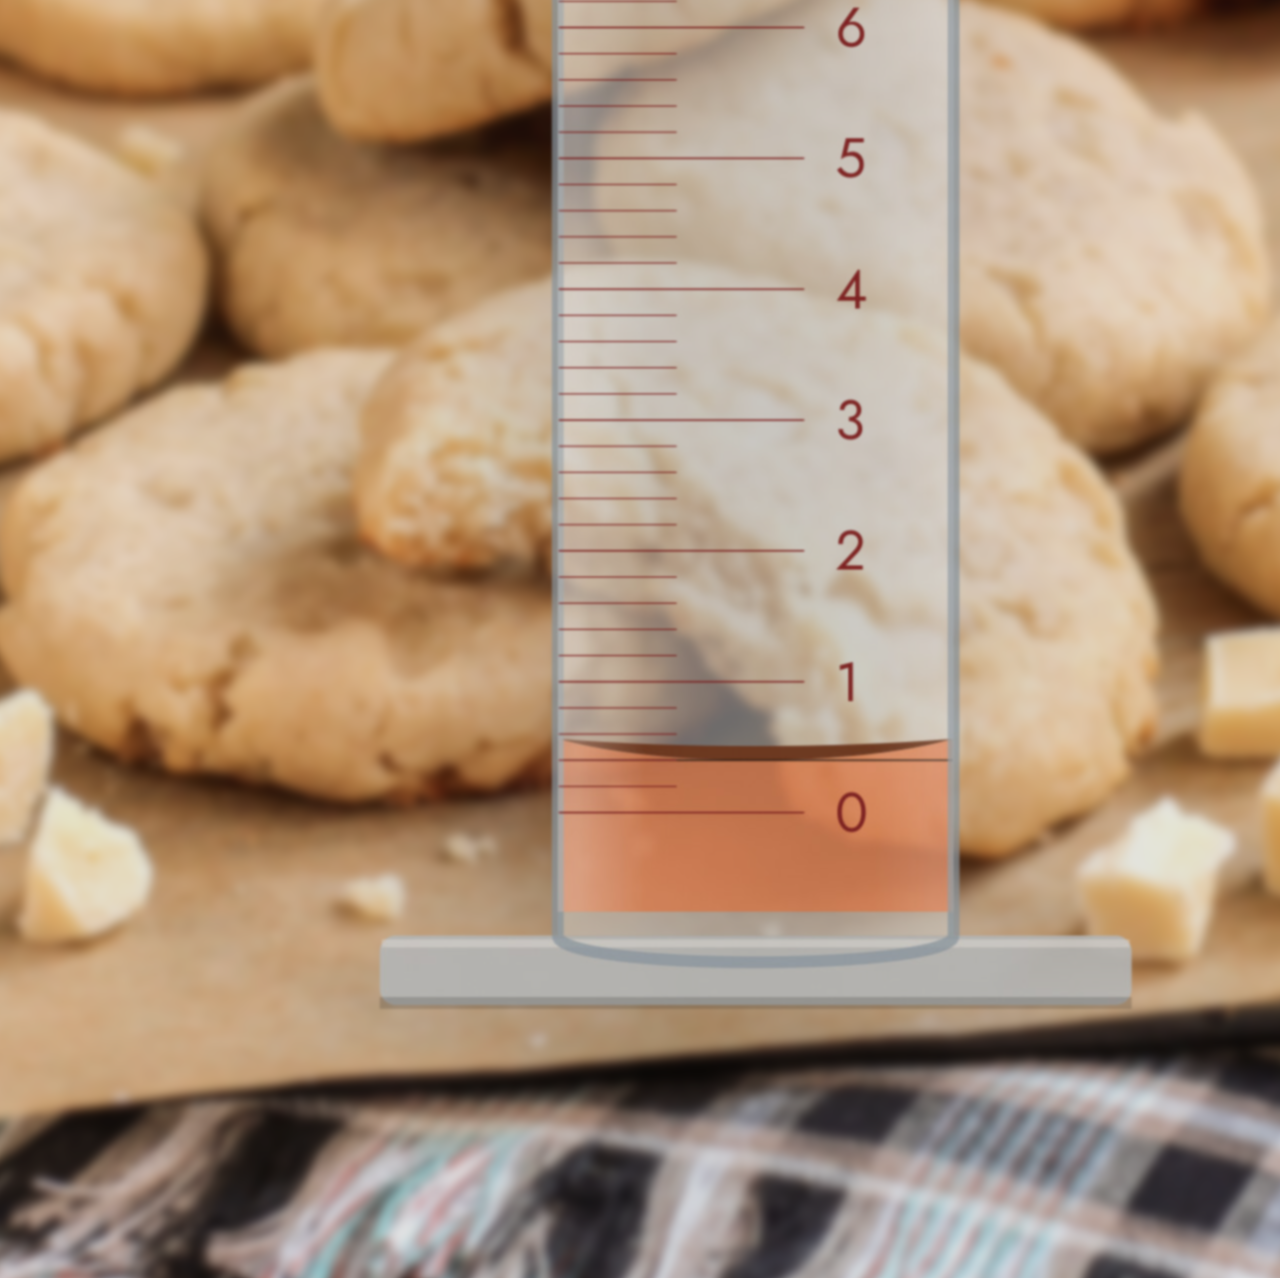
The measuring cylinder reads 0.4 mL
